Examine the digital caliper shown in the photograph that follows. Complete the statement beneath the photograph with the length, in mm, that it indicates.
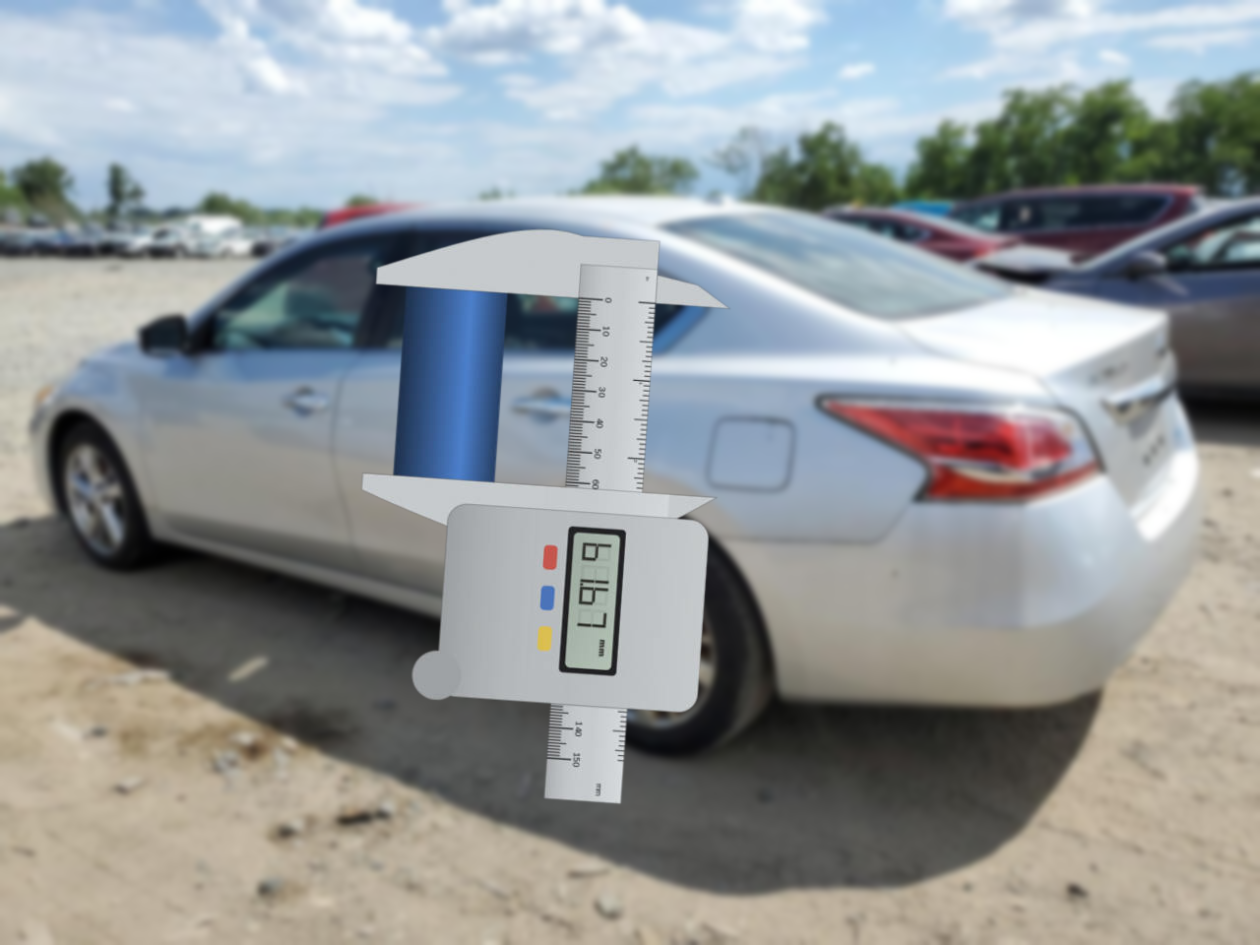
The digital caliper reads 61.67 mm
